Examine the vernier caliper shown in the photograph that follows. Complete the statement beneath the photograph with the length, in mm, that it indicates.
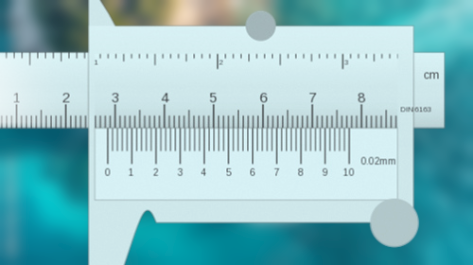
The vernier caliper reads 28.5 mm
